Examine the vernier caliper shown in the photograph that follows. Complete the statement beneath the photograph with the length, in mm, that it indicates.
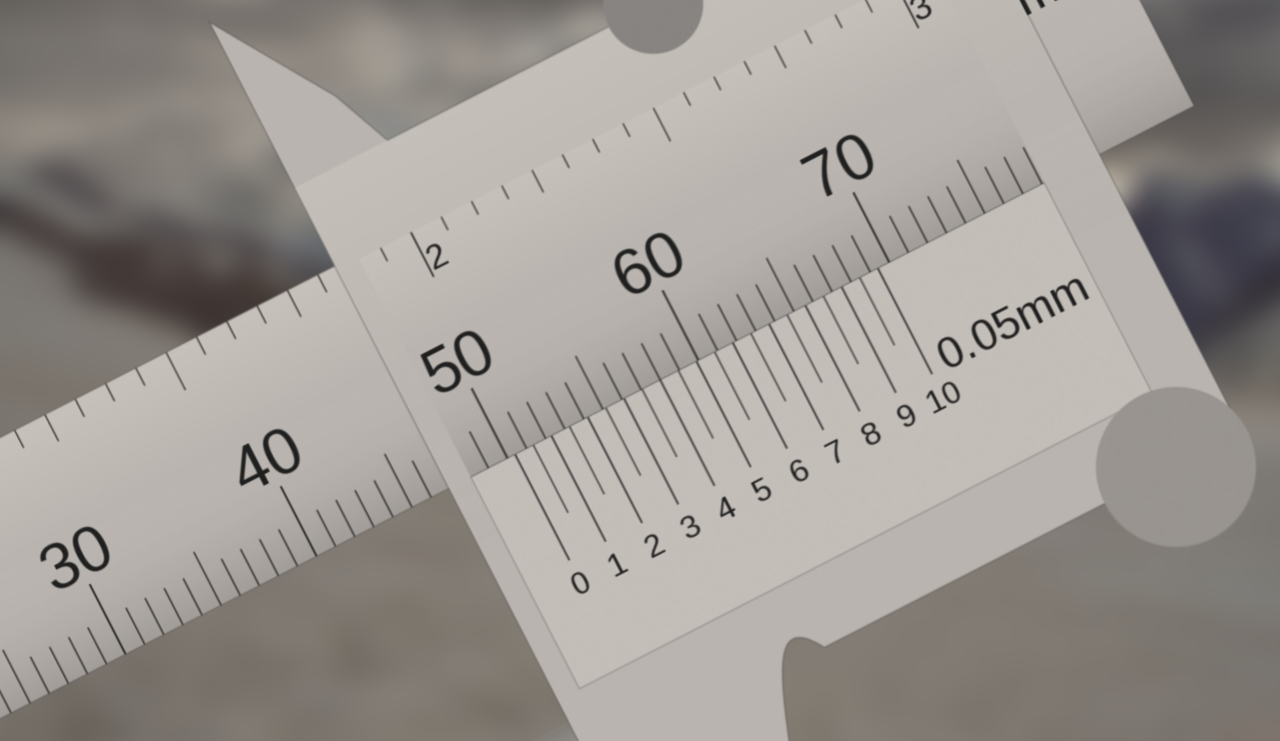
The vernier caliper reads 50.4 mm
